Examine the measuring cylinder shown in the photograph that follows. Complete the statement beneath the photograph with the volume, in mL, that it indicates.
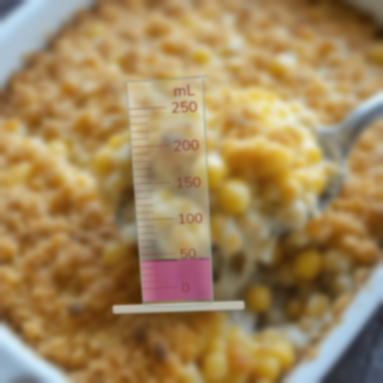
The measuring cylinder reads 40 mL
